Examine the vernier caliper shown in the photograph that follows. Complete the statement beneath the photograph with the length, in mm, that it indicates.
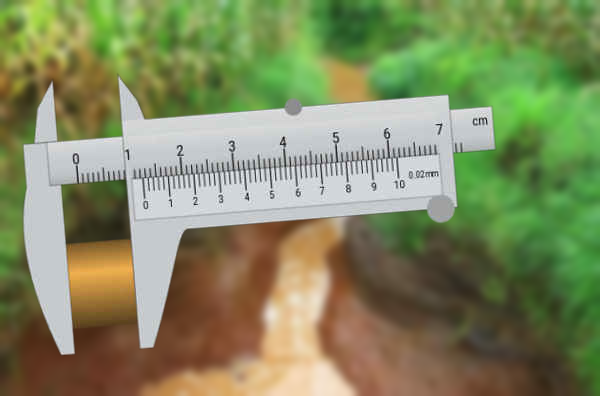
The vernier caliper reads 12.5 mm
